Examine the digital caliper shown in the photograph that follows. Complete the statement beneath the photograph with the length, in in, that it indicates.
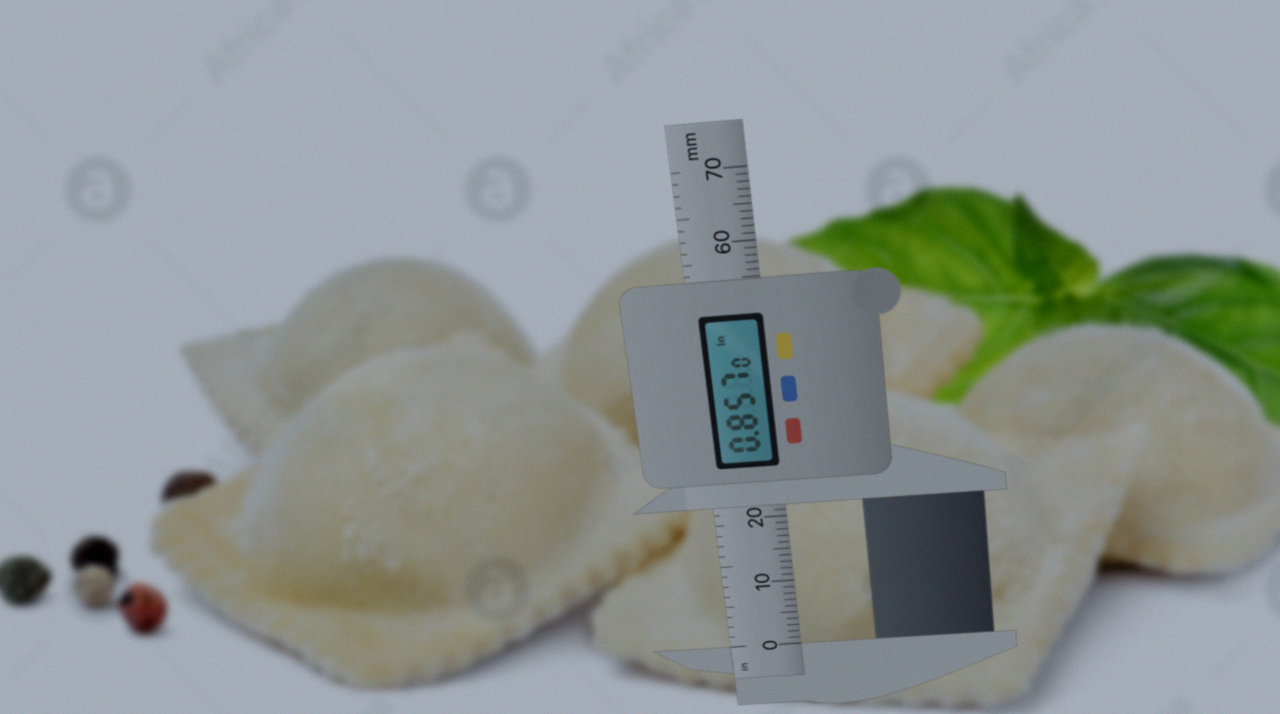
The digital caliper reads 0.8570 in
